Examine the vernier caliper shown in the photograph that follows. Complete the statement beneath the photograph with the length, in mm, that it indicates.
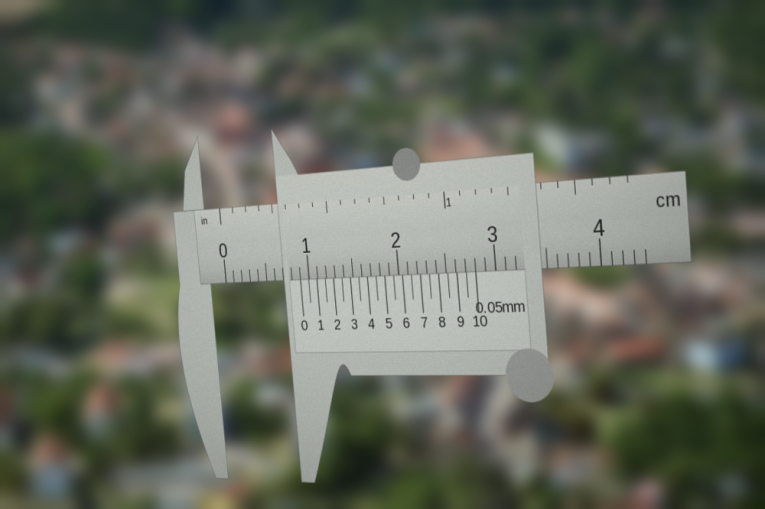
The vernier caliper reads 9.0 mm
